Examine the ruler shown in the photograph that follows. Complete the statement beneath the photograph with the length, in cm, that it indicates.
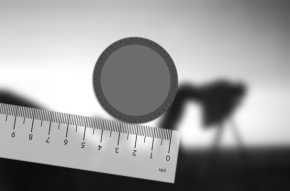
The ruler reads 5 cm
